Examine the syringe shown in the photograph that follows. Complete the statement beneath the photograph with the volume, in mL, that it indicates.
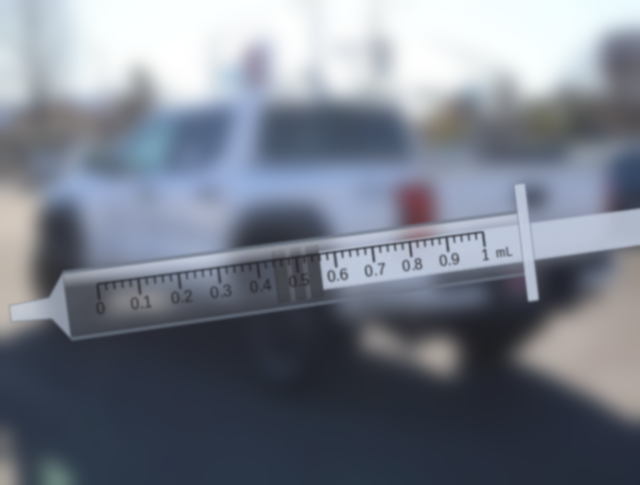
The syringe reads 0.44 mL
